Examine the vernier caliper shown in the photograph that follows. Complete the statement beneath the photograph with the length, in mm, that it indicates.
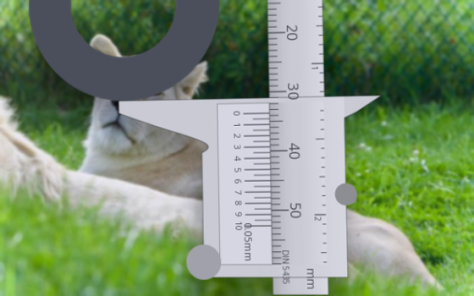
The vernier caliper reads 33.6 mm
